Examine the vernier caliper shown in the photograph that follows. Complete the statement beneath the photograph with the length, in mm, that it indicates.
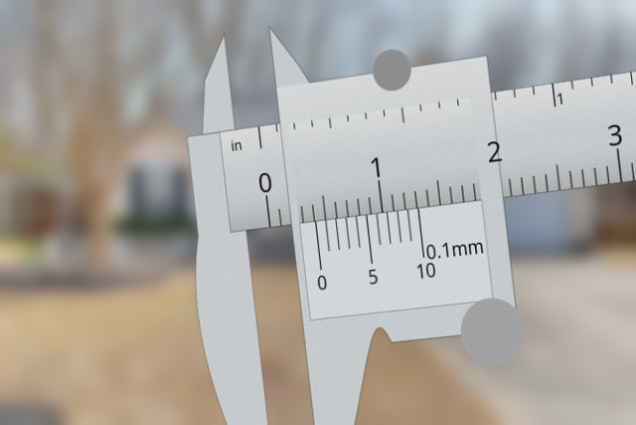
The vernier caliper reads 4.1 mm
